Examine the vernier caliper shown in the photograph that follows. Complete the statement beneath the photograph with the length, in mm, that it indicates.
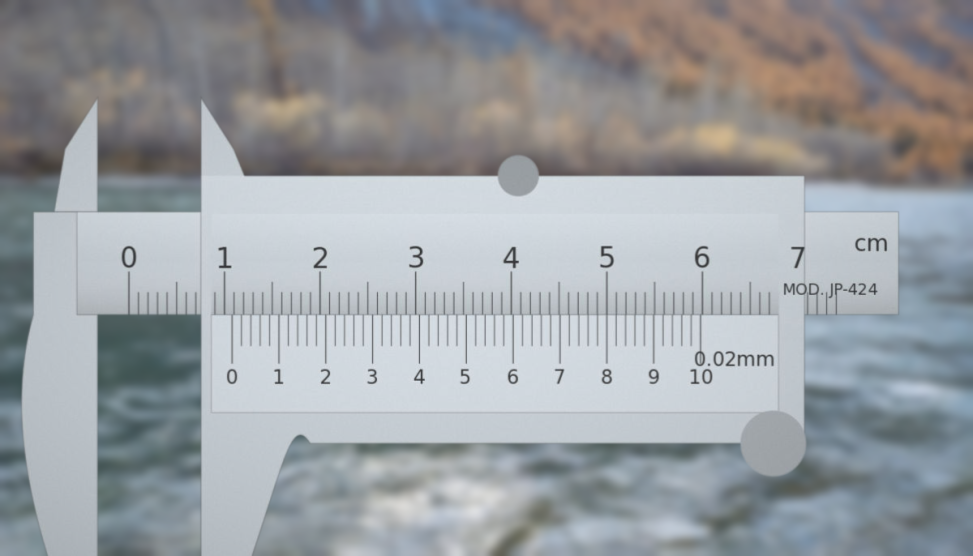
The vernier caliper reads 10.8 mm
